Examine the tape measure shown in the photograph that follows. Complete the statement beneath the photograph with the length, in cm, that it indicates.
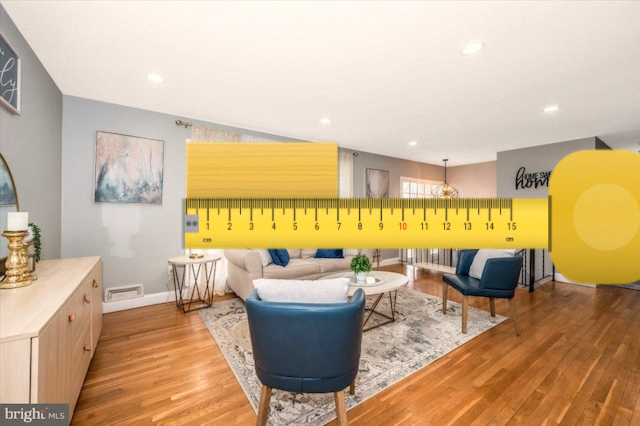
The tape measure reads 7 cm
